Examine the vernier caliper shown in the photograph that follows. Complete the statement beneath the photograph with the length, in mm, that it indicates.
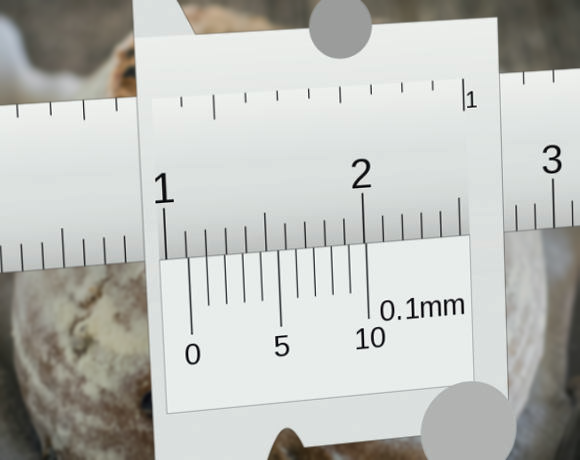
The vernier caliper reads 11.1 mm
